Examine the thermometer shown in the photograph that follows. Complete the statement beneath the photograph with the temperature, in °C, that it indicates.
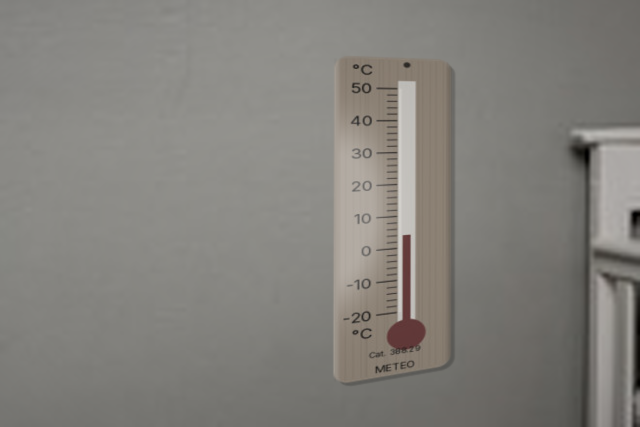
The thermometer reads 4 °C
